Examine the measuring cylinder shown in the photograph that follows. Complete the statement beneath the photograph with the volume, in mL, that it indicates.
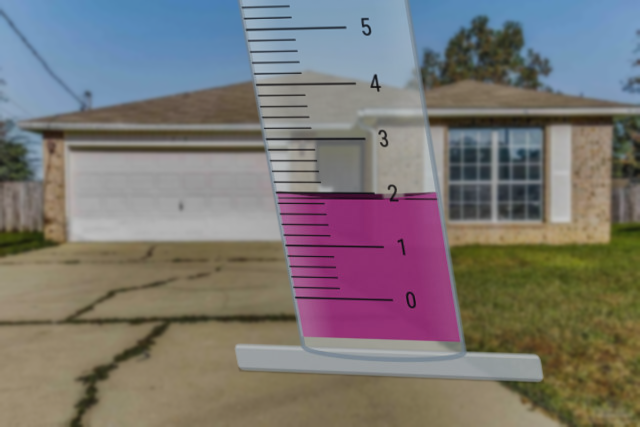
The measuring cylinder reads 1.9 mL
